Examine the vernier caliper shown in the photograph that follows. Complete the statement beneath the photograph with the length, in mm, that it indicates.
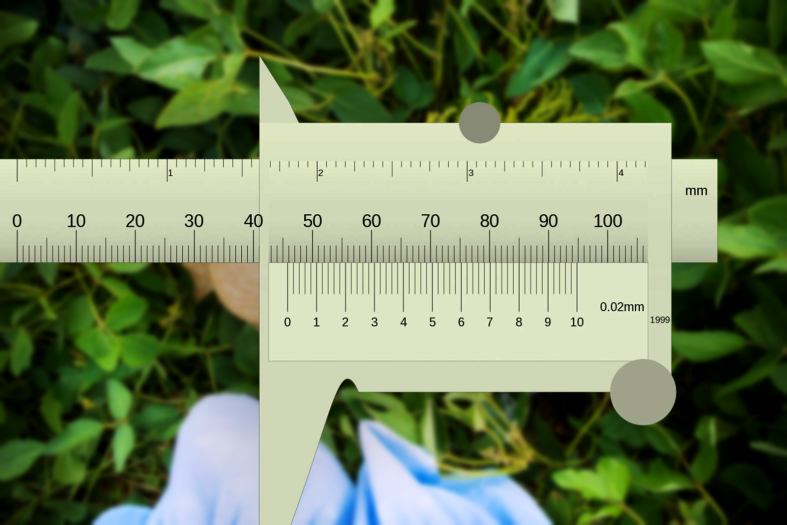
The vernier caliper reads 45.8 mm
